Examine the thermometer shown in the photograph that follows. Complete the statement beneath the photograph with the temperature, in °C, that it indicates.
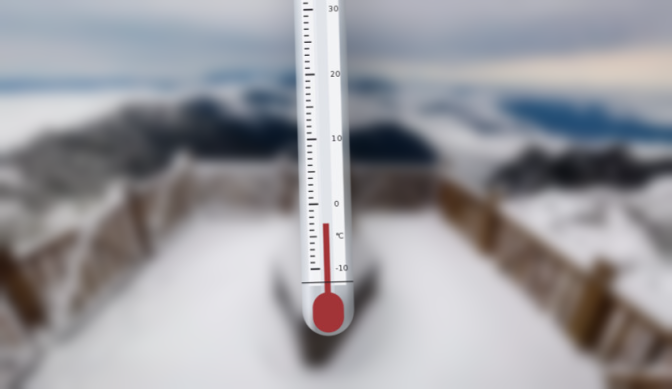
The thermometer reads -3 °C
